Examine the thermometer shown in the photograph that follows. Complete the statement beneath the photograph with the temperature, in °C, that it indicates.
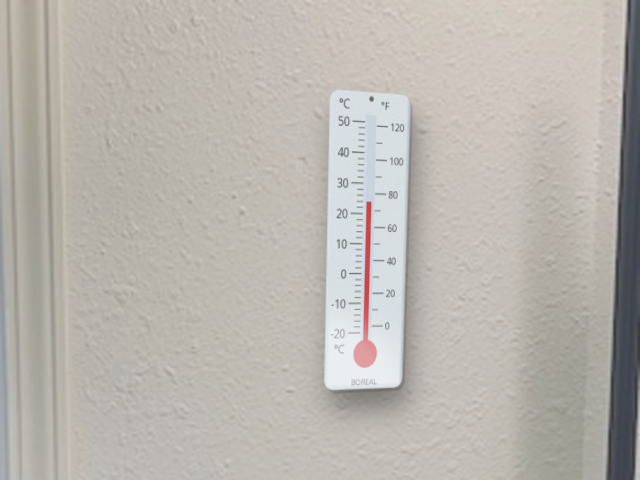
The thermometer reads 24 °C
